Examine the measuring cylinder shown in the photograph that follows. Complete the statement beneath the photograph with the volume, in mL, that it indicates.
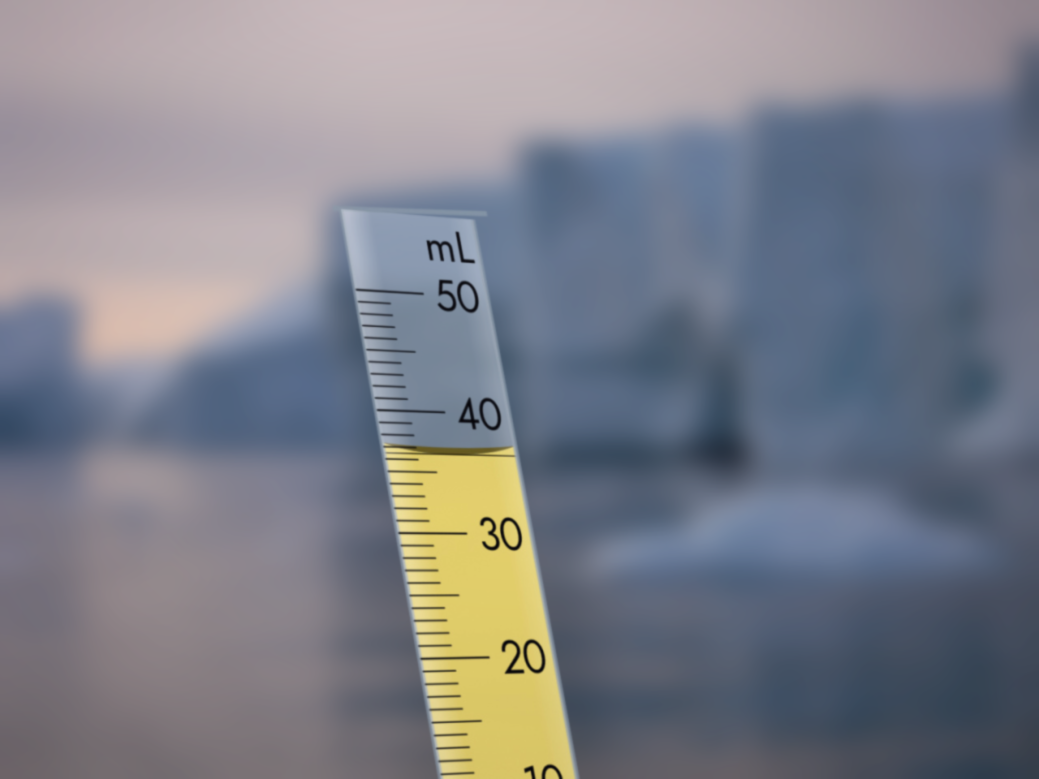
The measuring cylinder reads 36.5 mL
